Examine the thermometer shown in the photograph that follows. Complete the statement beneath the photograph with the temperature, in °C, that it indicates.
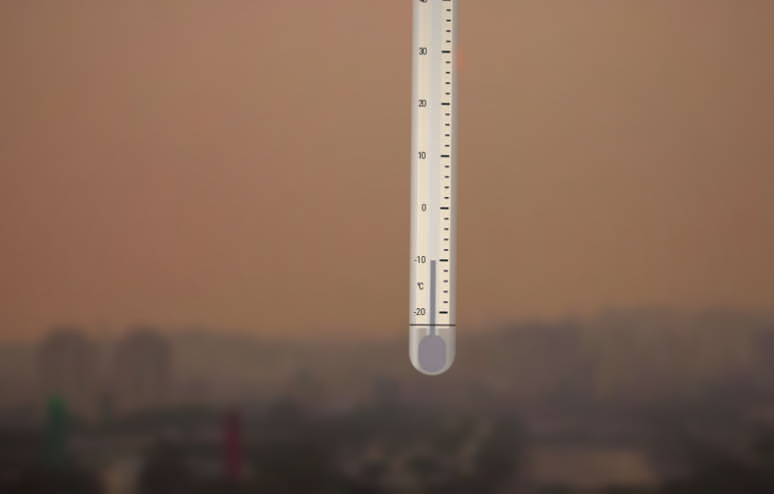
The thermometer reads -10 °C
